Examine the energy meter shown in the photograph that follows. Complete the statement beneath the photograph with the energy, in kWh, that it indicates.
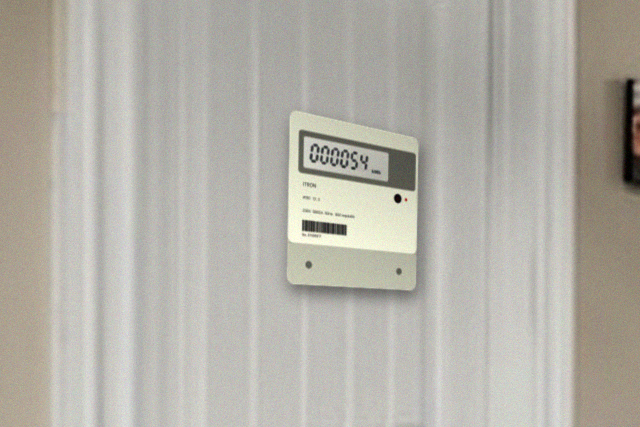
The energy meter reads 54 kWh
